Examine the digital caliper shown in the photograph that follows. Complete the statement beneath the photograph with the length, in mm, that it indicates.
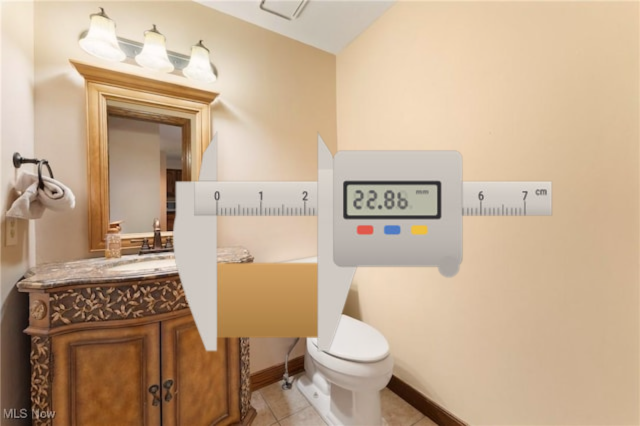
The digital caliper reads 22.86 mm
